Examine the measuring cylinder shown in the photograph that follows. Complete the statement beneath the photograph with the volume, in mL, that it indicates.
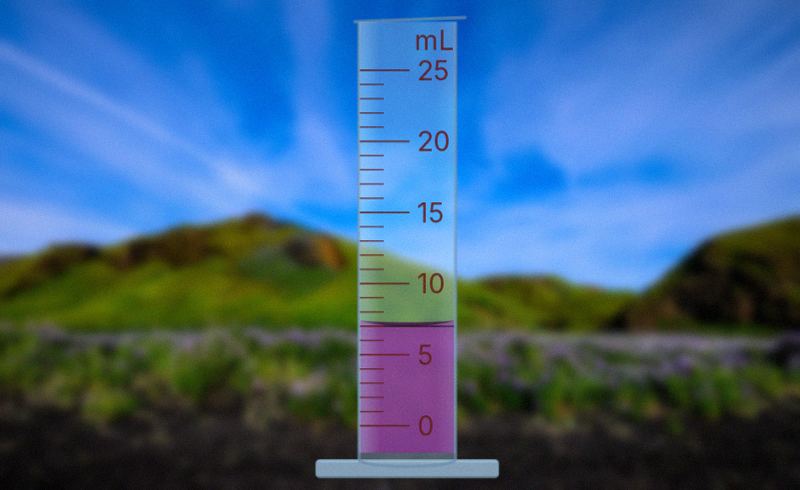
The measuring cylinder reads 7 mL
